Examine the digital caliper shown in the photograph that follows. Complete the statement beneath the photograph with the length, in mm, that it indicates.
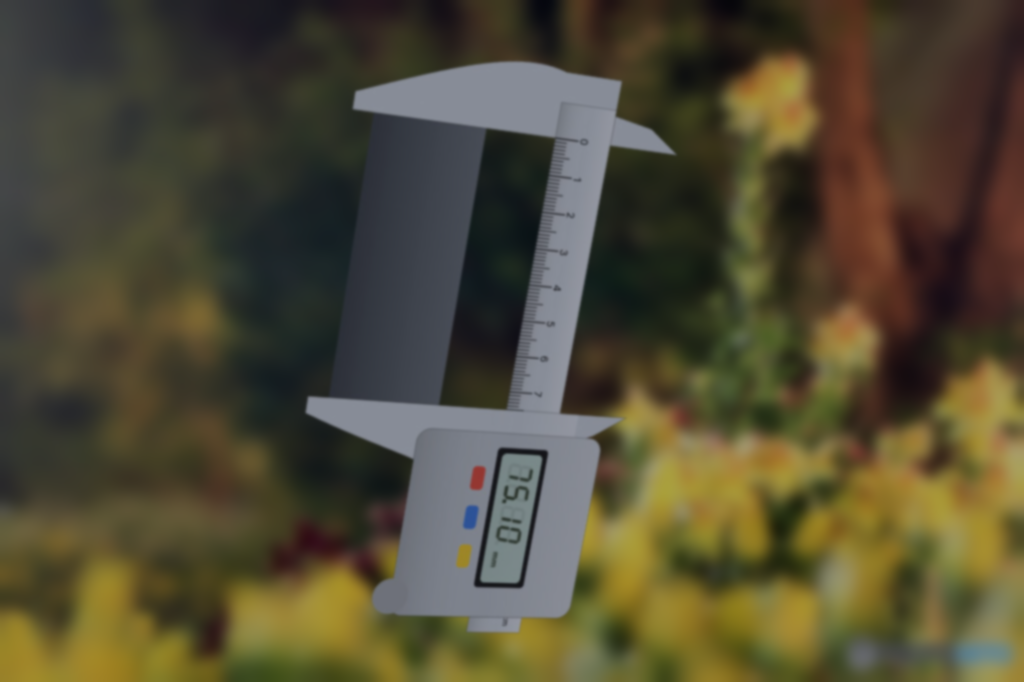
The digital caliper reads 75.10 mm
